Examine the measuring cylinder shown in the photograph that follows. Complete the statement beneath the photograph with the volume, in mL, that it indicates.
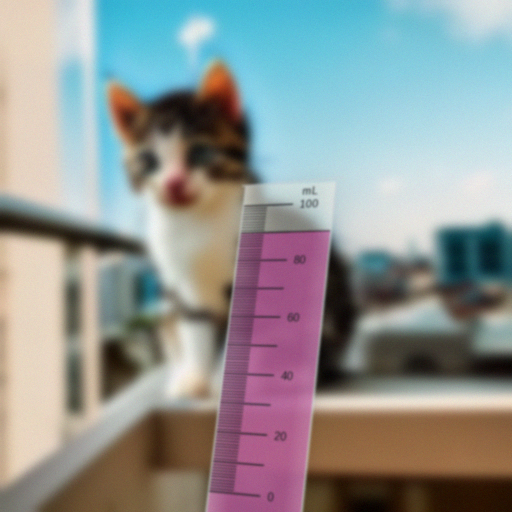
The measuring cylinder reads 90 mL
